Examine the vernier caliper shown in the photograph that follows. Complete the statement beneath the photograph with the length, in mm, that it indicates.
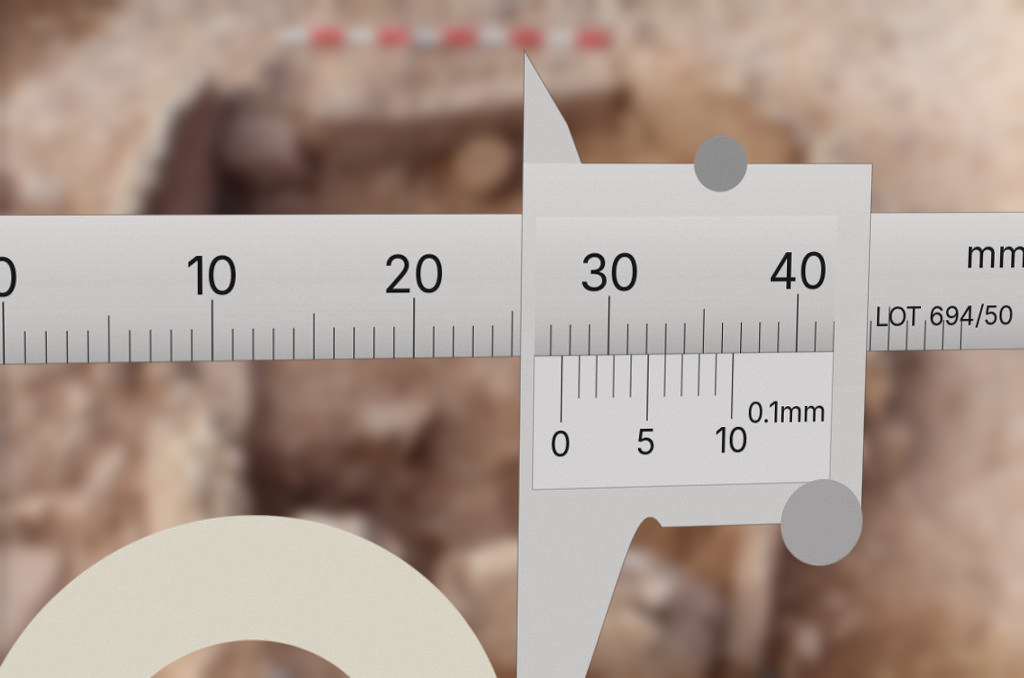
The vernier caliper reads 27.6 mm
